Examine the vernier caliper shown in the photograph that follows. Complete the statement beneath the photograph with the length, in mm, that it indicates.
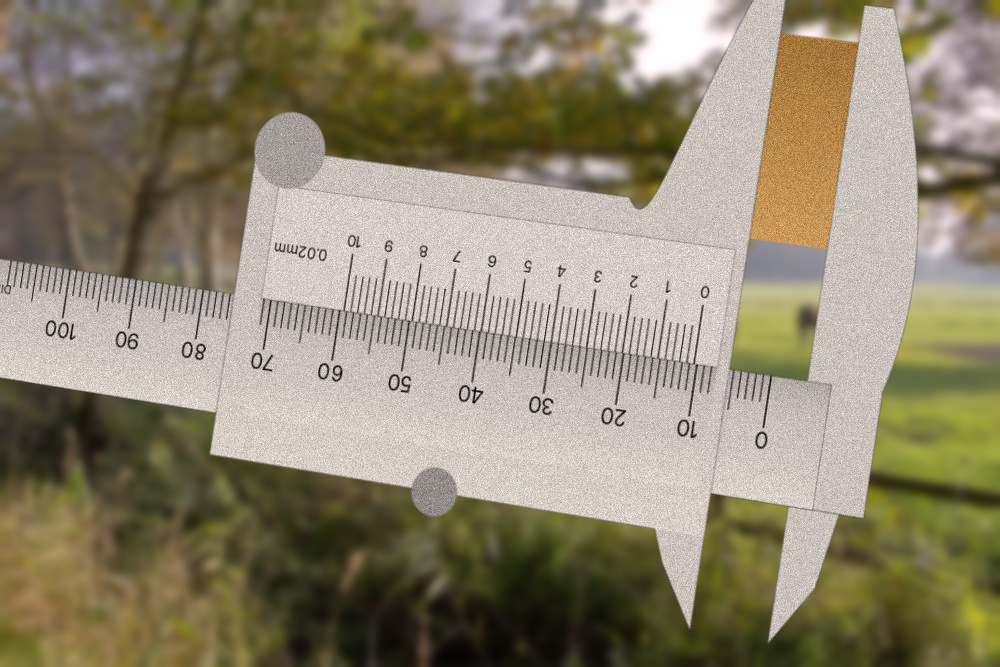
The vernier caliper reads 10.4 mm
